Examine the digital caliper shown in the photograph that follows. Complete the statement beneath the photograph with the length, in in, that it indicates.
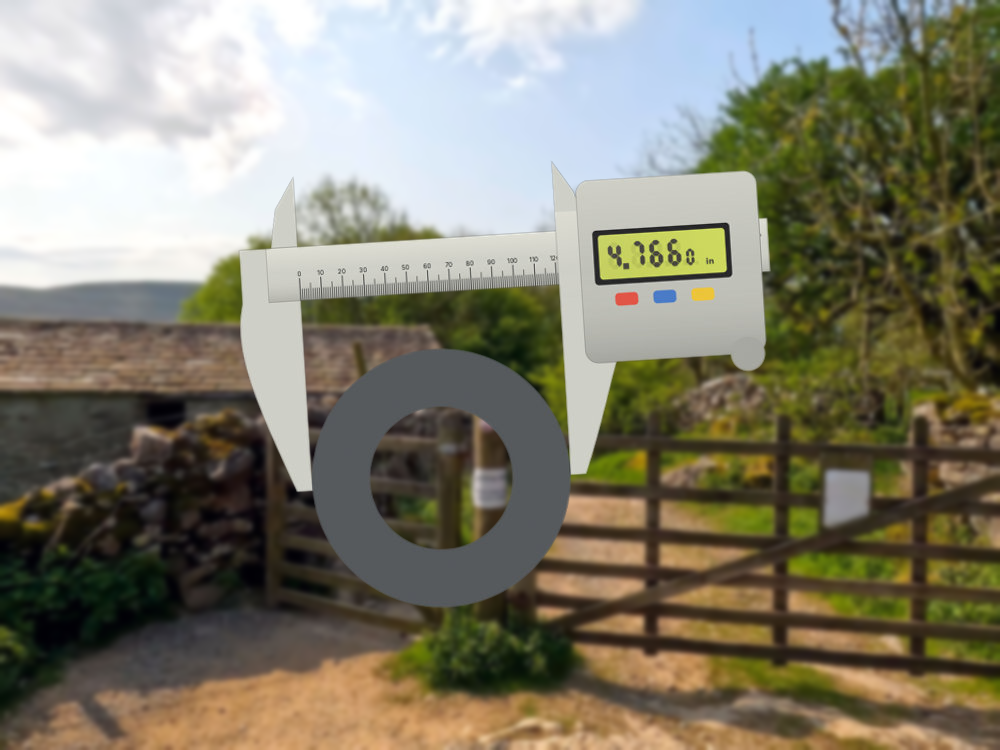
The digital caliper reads 4.7660 in
